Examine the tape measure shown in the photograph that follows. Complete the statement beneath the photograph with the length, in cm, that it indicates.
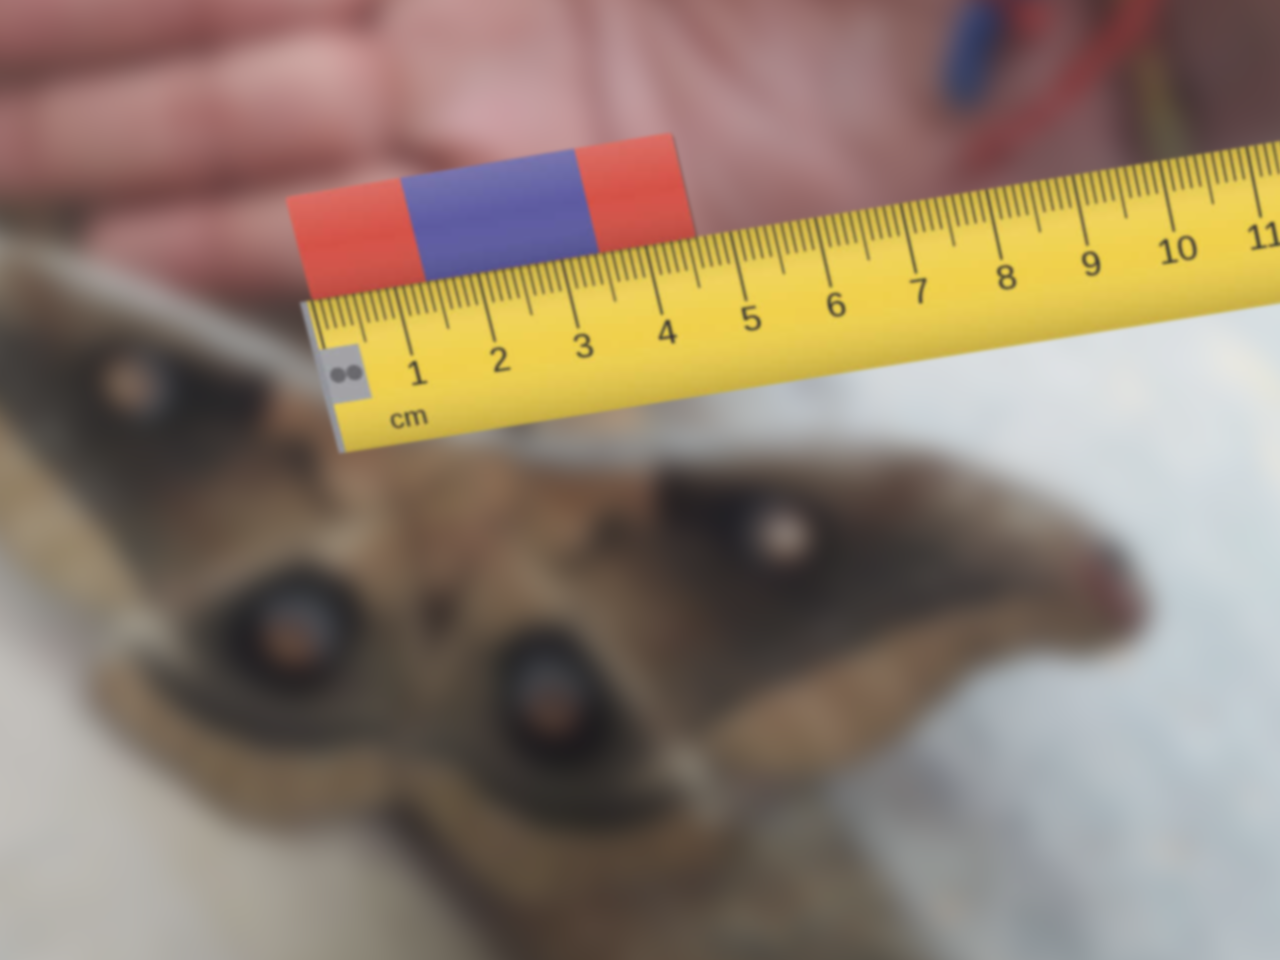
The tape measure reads 4.6 cm
